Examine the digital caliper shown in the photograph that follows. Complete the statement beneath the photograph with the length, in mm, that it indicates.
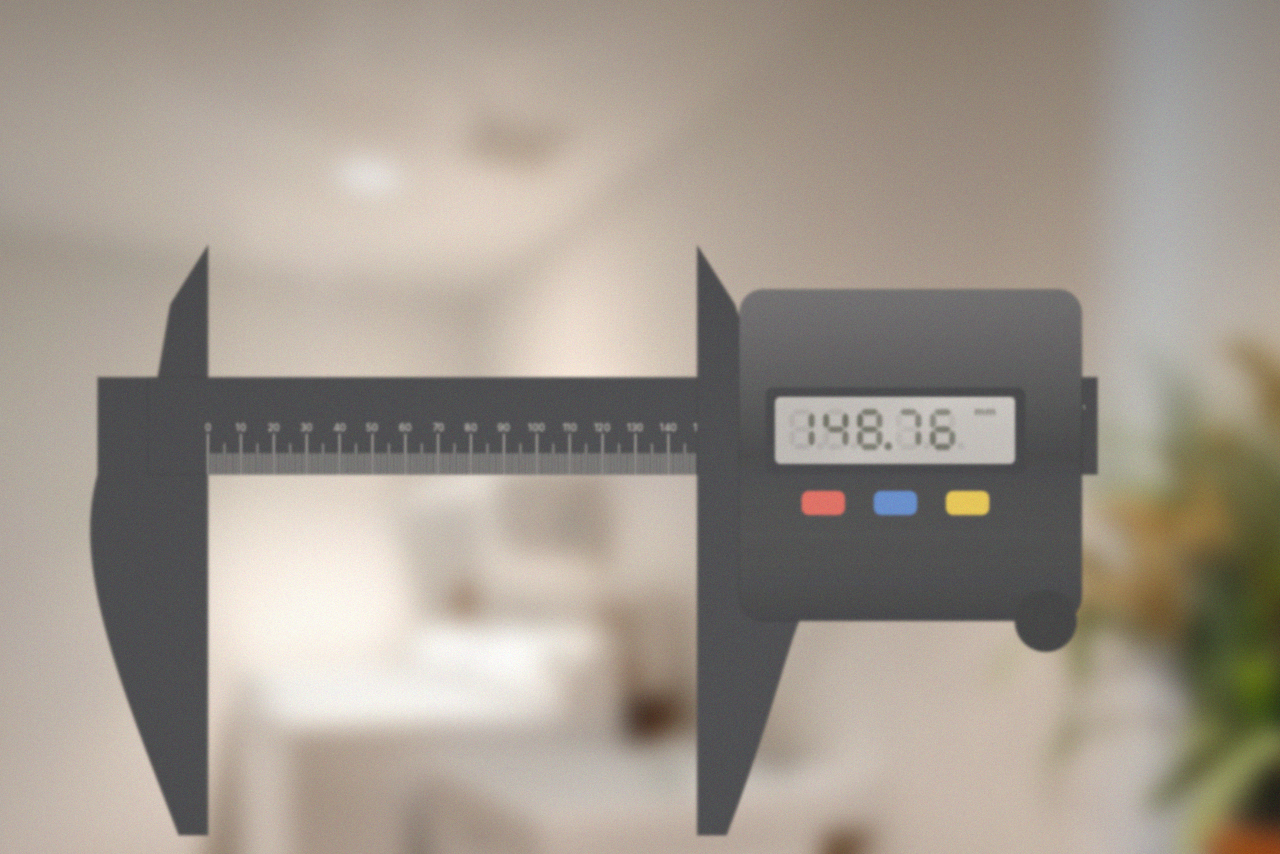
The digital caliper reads 148.76 mm
